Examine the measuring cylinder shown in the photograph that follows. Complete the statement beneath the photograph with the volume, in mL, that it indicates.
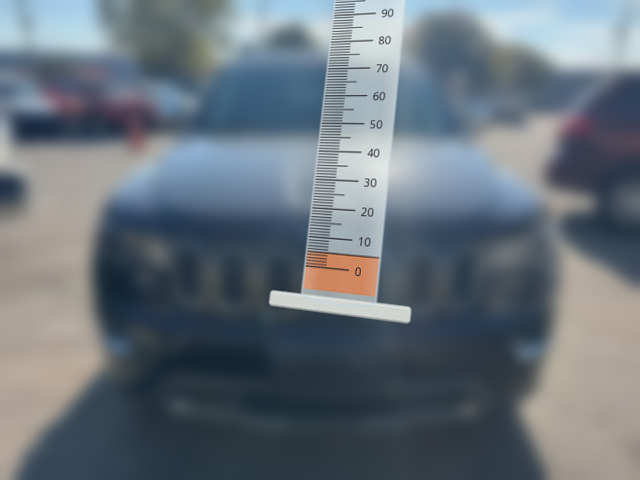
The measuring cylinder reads 5 mL
